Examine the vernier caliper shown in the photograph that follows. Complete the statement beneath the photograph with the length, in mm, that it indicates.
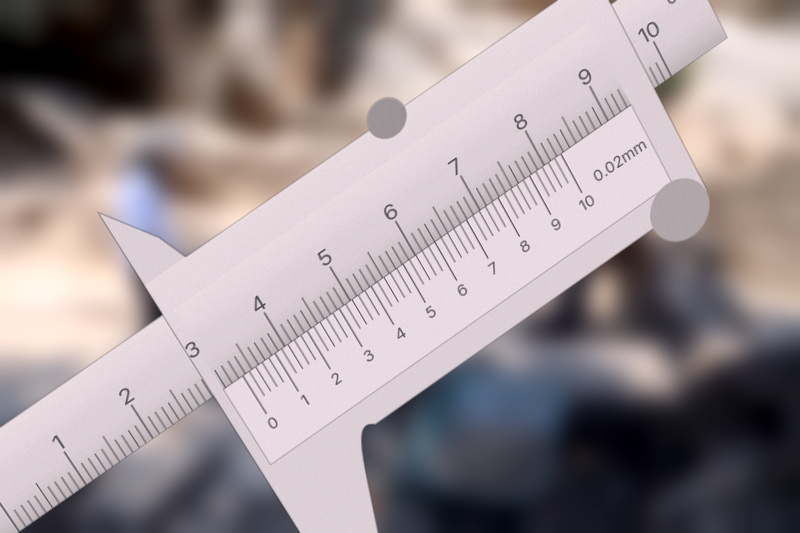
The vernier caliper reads 33.6 mm
